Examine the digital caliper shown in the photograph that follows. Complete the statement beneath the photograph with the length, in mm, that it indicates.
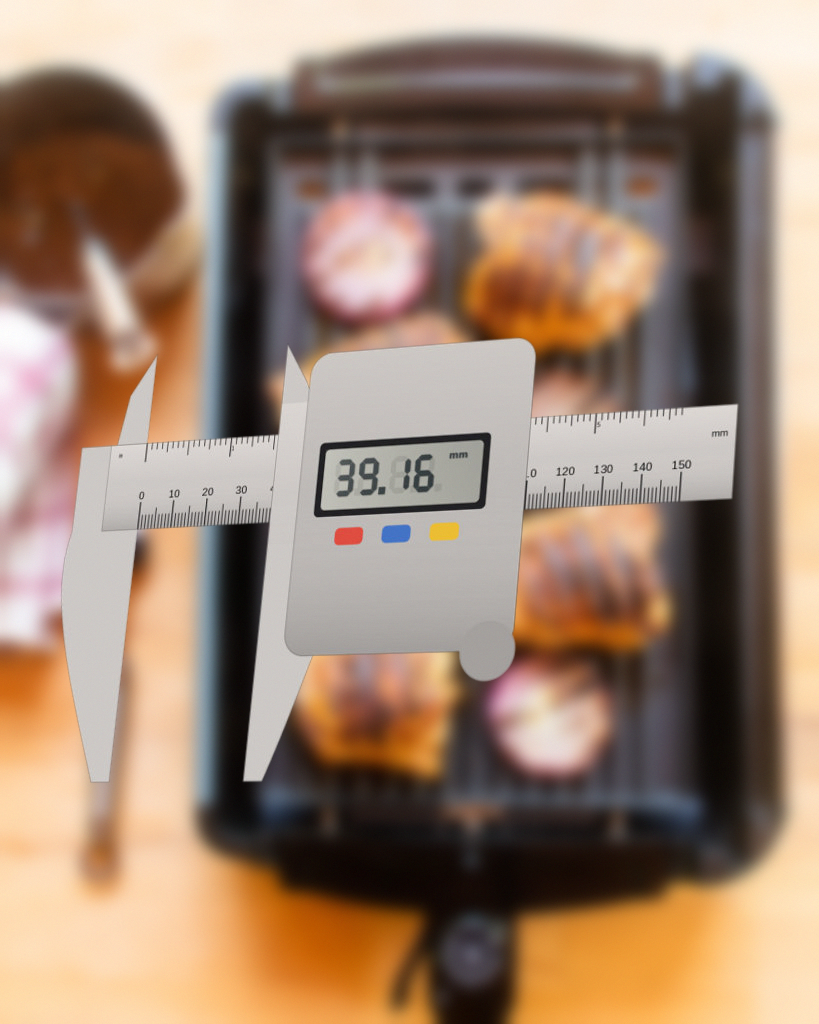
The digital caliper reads 39.16 mm
